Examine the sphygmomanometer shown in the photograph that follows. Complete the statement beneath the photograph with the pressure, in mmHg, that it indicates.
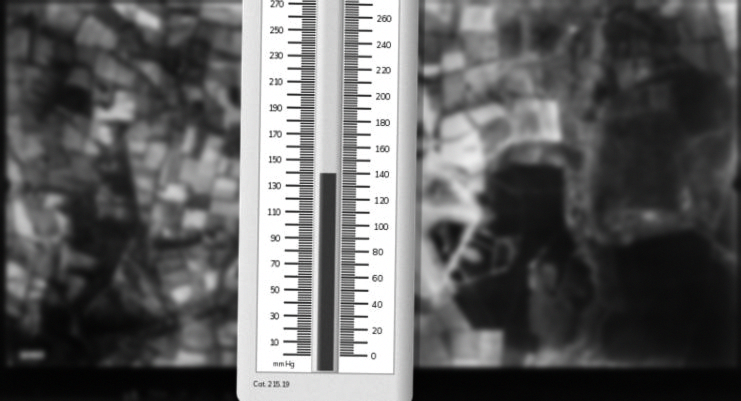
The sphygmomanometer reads 140 mmHg
